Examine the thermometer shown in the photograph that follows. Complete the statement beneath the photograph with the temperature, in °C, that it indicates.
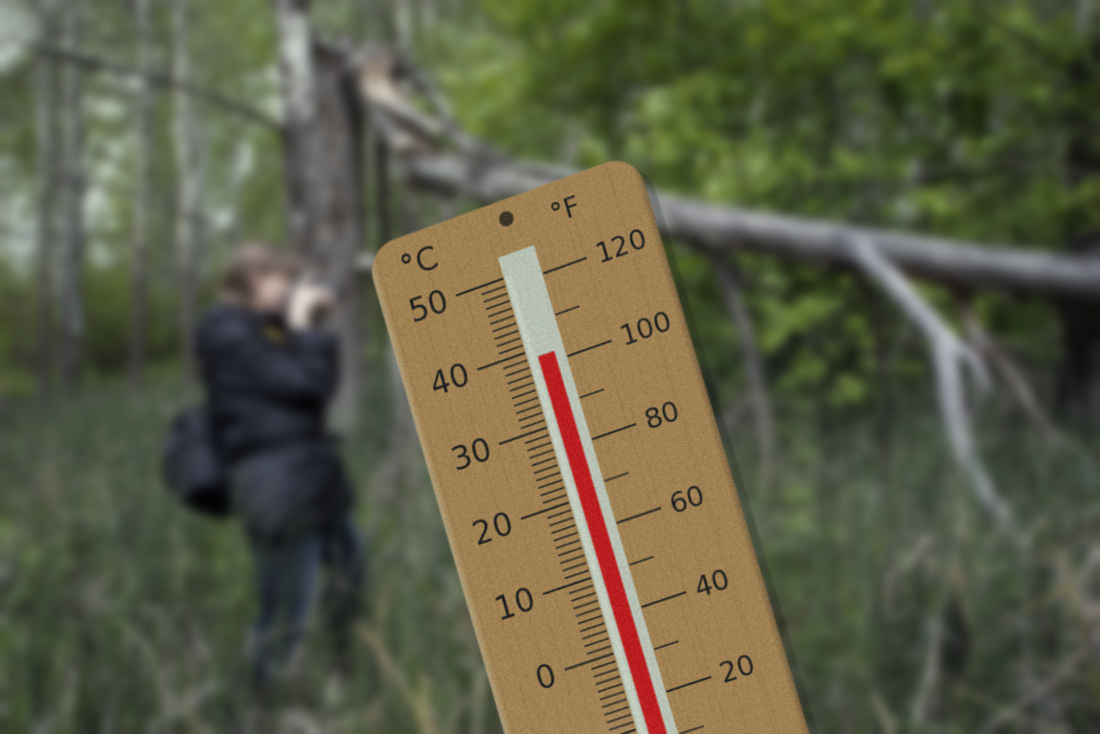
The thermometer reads 39 °C
